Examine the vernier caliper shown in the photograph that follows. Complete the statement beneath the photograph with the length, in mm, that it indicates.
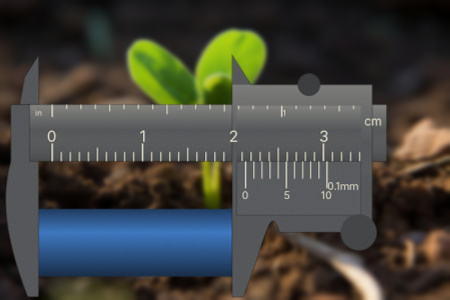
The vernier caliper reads 21.4 mm
